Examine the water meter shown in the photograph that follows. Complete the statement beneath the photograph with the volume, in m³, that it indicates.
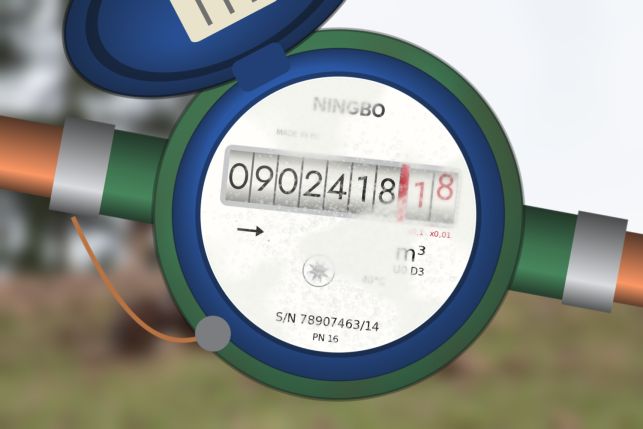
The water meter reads 902418.18 m³
